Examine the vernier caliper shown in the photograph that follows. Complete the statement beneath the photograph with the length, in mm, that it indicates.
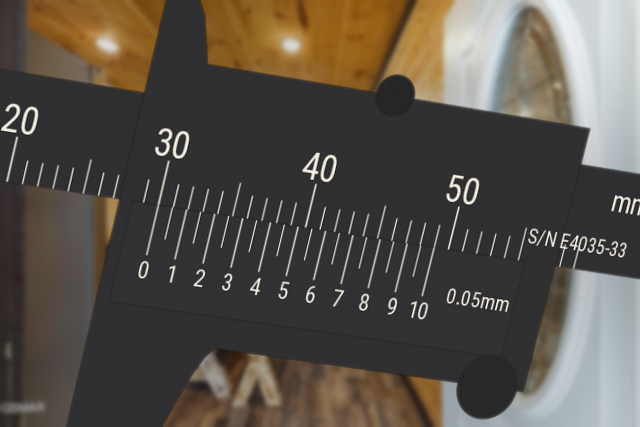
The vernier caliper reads 30.0 mm
